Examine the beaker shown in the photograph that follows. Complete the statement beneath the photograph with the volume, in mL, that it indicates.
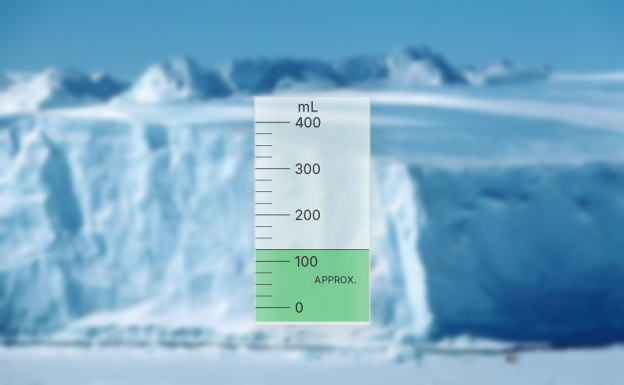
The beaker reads 125 mL
